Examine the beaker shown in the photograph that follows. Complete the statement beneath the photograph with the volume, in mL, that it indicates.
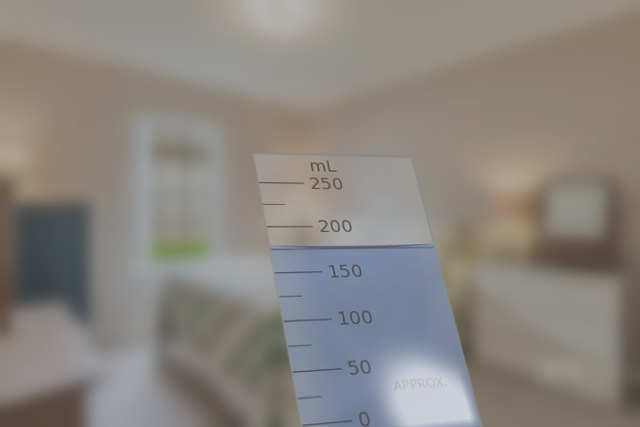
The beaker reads 175 mL
